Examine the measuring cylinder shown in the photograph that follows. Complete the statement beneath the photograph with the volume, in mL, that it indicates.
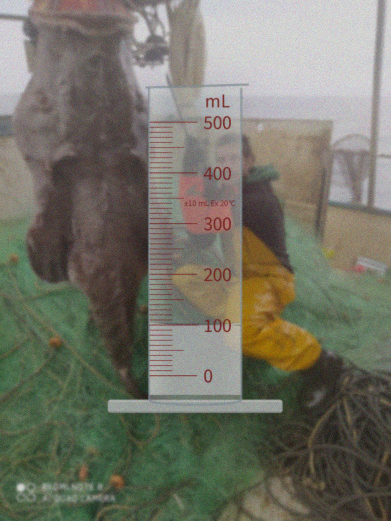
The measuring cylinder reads 100 mL
